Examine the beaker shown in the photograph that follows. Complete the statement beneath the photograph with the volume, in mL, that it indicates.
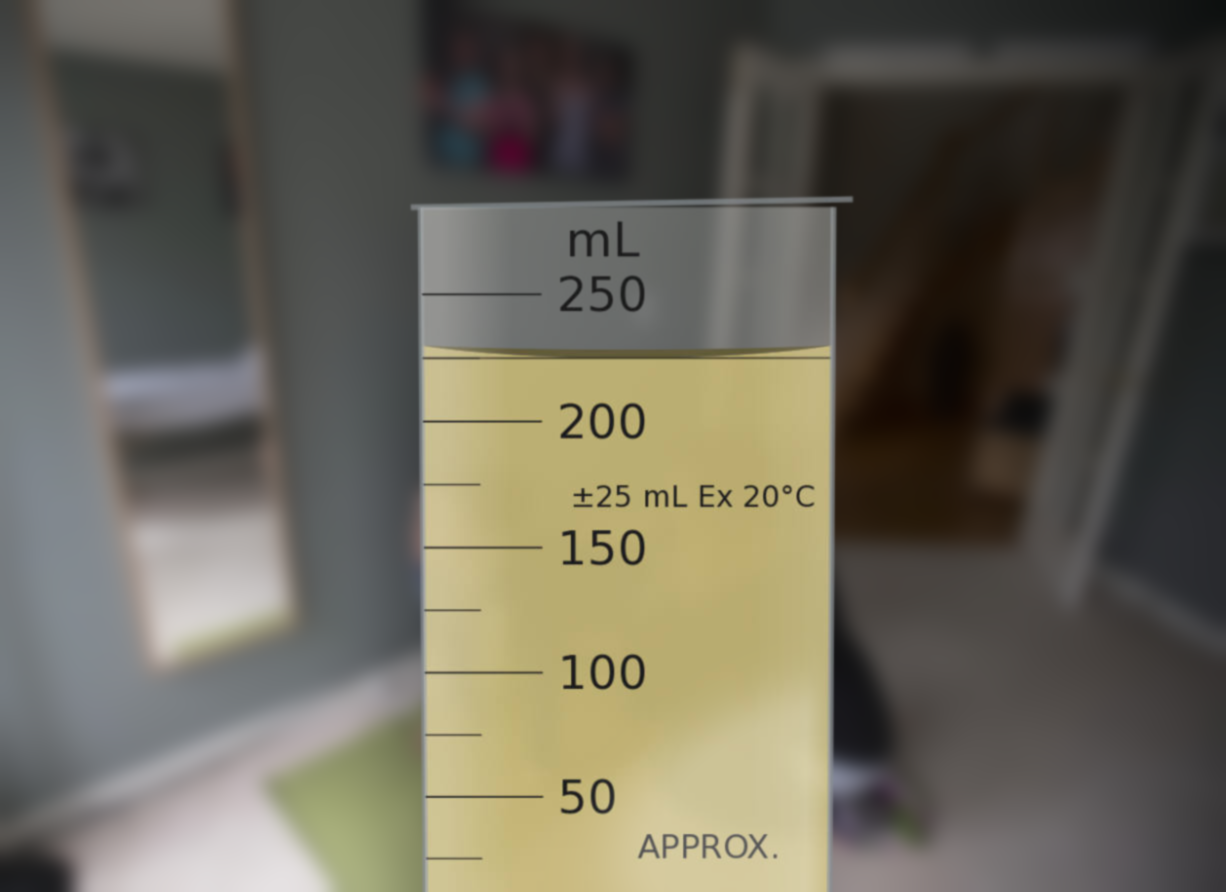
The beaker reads 225 mL
